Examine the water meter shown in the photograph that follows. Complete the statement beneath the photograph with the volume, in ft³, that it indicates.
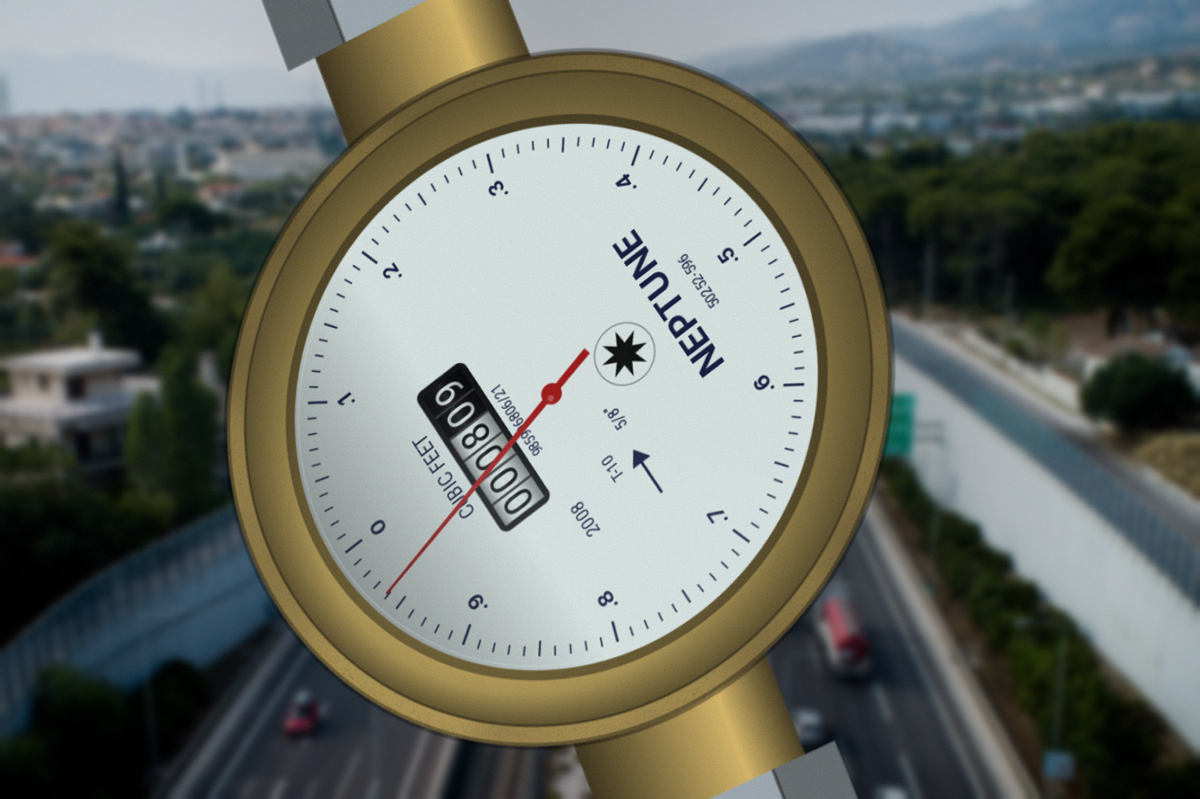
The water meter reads 808.96 ft³
